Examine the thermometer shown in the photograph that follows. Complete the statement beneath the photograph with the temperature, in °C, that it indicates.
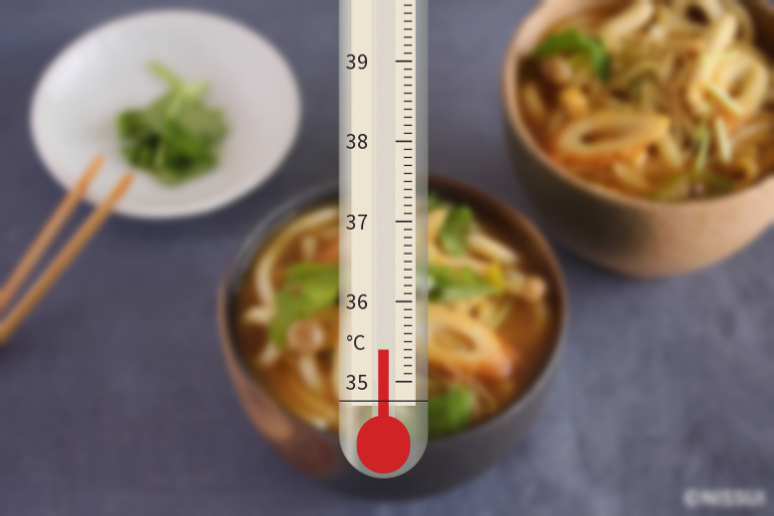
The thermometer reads 35.4 °C
